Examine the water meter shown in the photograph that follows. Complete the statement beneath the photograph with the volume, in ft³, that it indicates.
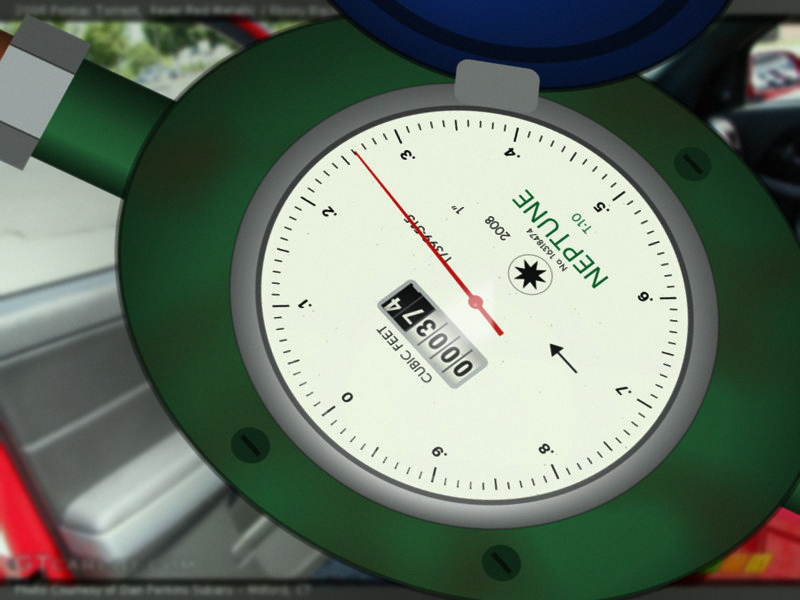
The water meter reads 374.26 ft³
